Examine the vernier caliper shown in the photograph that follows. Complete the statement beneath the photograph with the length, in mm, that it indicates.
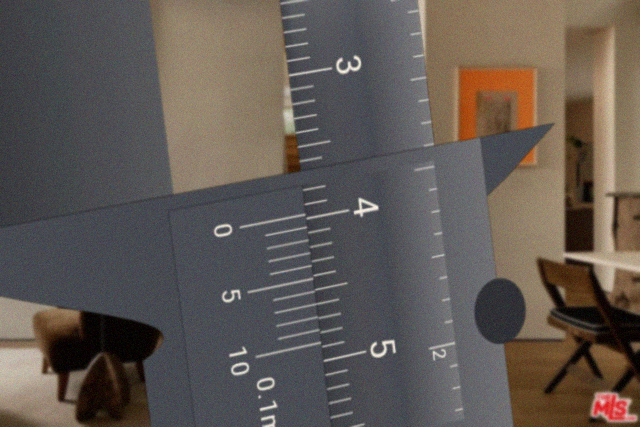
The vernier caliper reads 39.7 mm
